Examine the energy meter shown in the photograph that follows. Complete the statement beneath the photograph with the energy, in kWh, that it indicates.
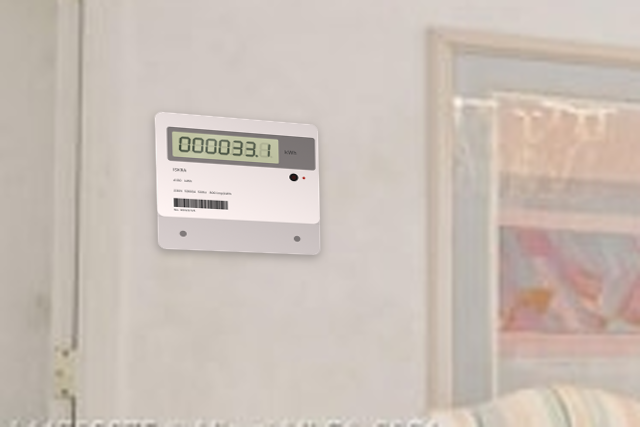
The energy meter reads 33.1 kWh
